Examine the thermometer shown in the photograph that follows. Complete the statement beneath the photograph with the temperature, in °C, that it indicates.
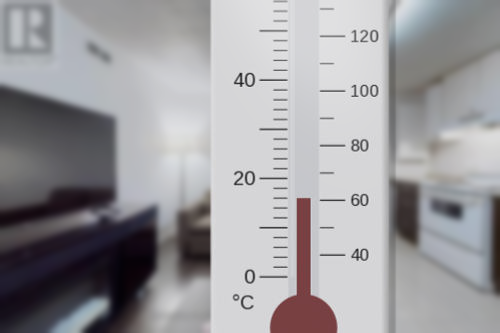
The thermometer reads 16 °C
